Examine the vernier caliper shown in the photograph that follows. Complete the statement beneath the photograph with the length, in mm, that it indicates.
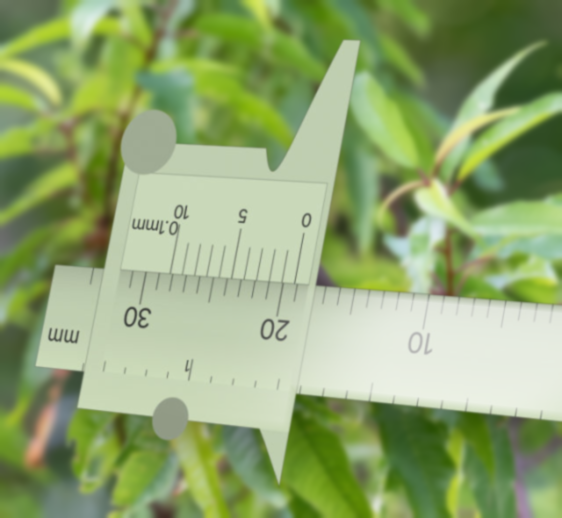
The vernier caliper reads 19.2 mm
